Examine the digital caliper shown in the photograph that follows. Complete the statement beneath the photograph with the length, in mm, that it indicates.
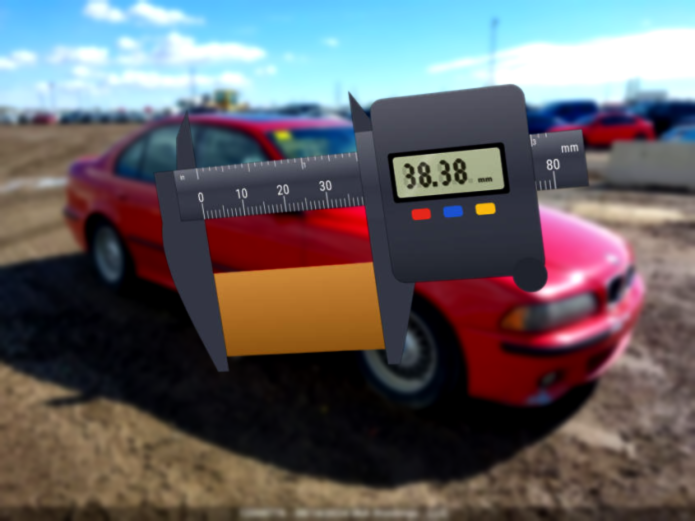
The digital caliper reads 38.38 mm
